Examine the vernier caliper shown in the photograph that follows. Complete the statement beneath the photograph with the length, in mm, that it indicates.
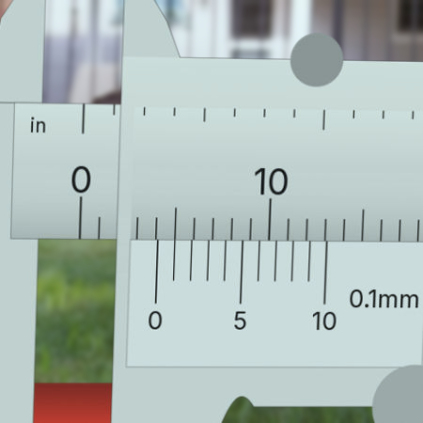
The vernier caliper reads 4.1 mm
